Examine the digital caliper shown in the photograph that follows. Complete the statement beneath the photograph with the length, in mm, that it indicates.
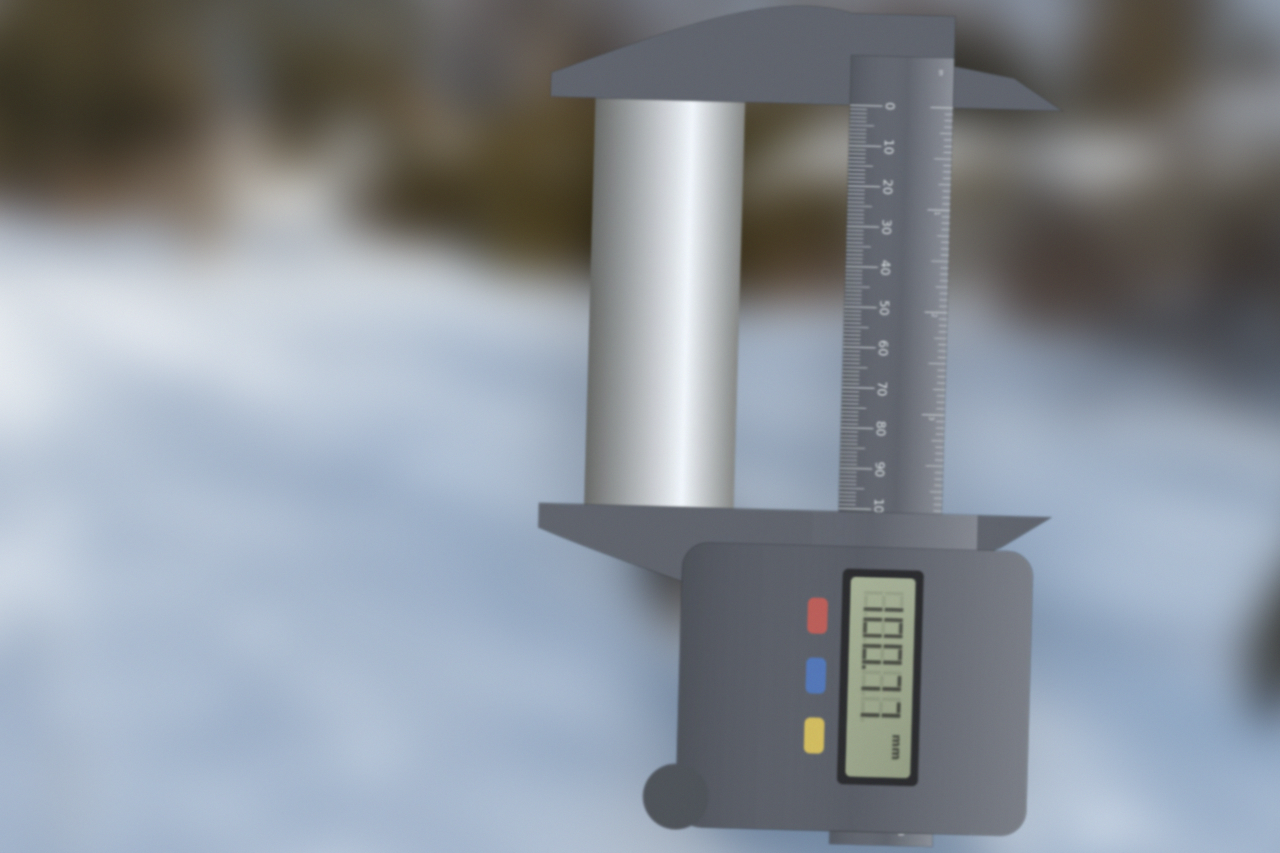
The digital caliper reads 100.77 mm
